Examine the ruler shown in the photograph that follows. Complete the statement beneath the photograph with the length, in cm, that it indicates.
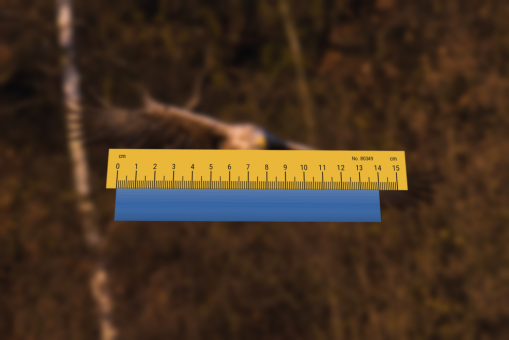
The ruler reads 14 cm
